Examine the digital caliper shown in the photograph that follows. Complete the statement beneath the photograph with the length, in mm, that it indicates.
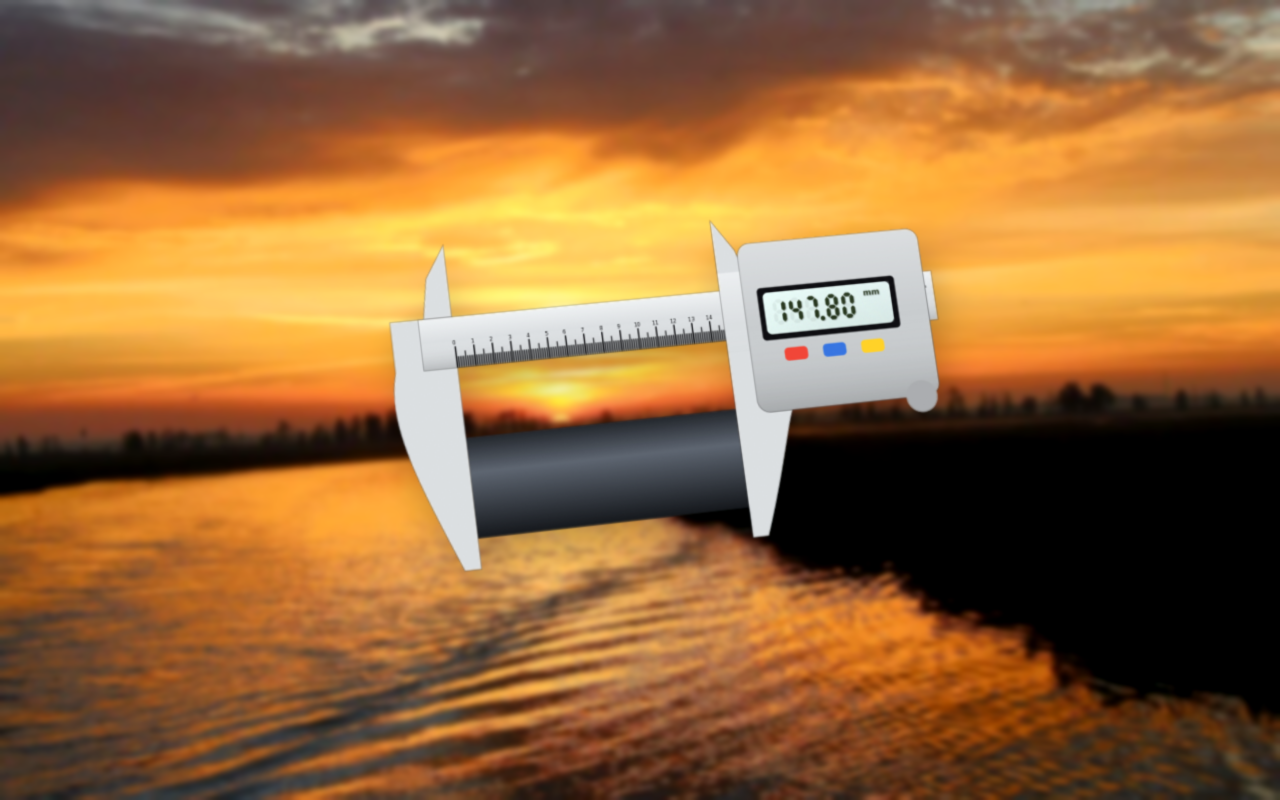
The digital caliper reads 147.80 mm
